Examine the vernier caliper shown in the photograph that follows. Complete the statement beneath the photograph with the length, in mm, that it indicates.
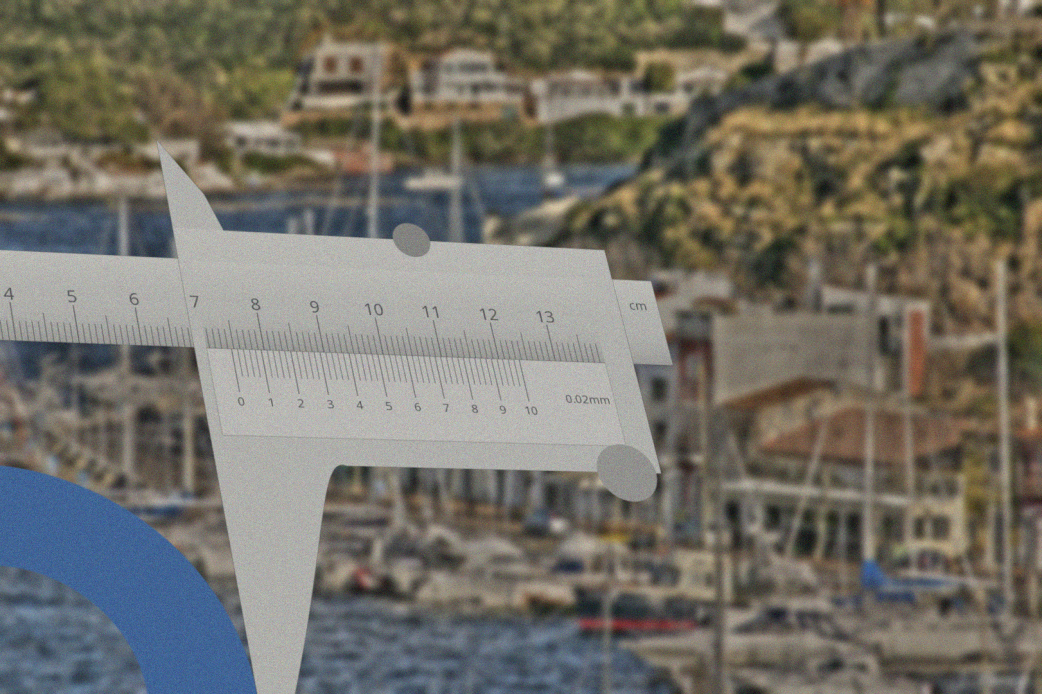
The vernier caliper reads 74.6 mm
